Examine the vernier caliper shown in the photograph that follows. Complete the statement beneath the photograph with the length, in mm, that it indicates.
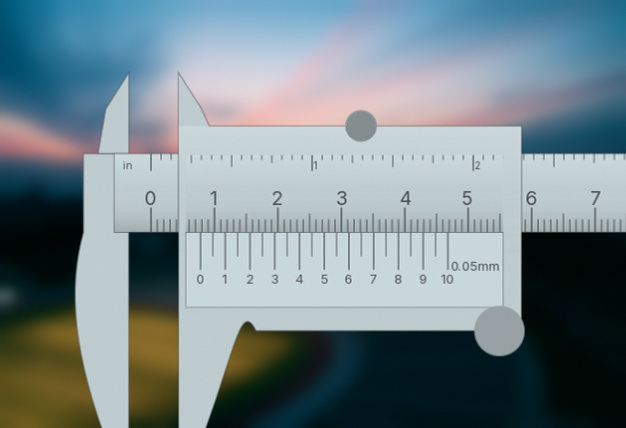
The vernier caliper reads 7.8 mm
